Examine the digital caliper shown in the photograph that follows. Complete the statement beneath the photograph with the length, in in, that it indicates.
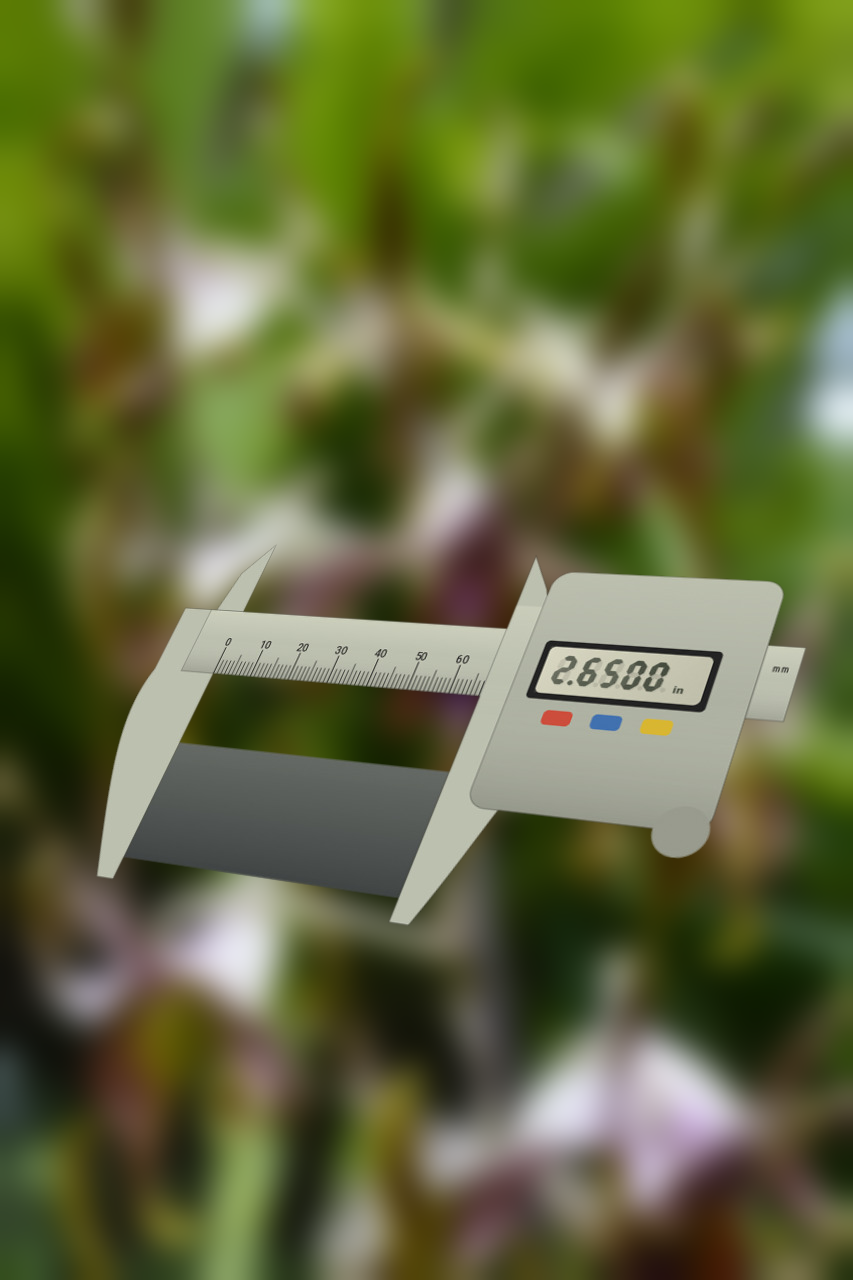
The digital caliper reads 2.6500 in
